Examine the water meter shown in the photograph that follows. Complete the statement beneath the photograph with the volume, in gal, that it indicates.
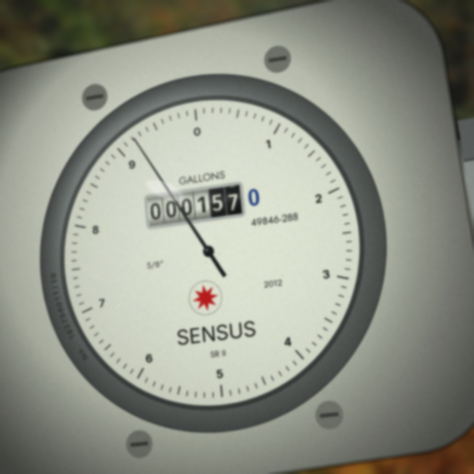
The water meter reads 1569.2 gal
